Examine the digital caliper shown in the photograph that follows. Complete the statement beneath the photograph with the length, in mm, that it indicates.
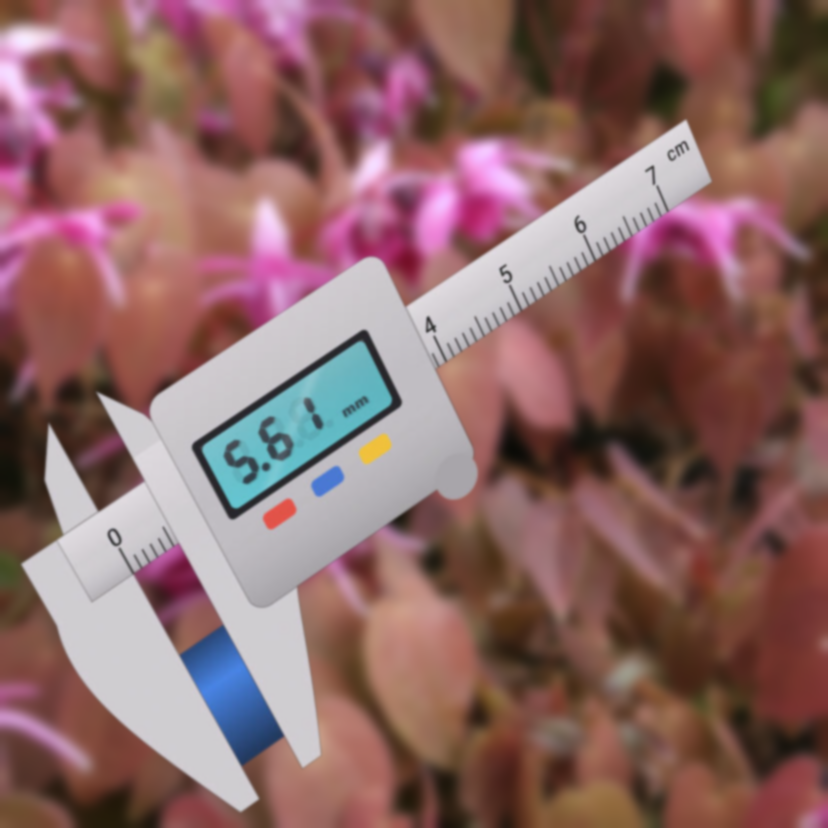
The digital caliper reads 5.61 mm
